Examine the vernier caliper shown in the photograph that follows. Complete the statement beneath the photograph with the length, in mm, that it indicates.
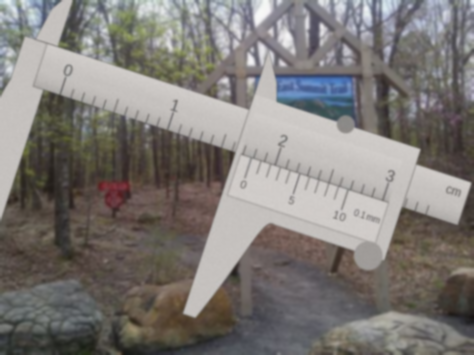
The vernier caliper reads 17.8 mm
